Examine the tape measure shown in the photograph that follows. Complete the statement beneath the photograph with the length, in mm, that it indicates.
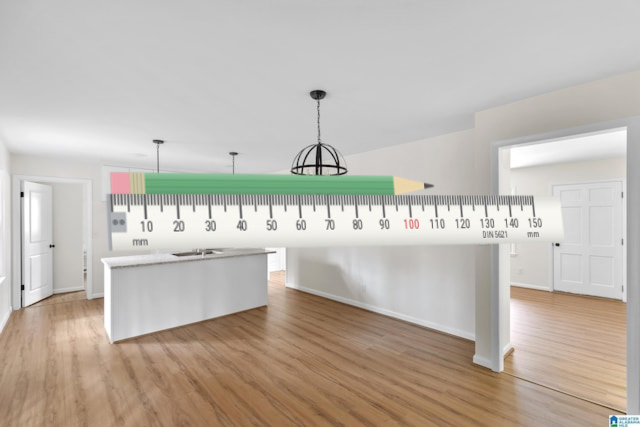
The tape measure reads 110 mm
